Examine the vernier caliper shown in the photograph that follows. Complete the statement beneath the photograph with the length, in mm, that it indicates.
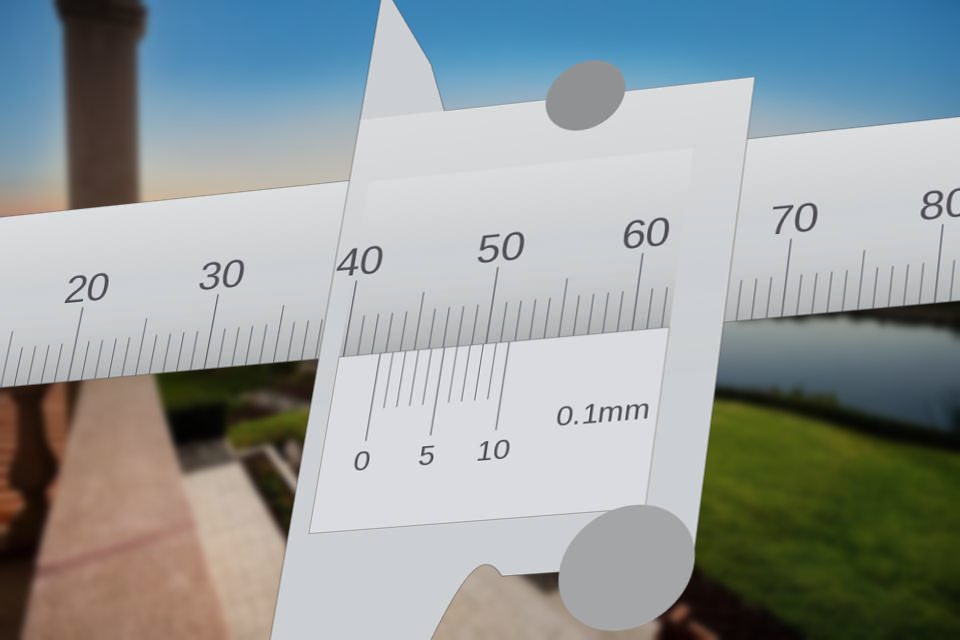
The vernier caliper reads 42.6 mm
